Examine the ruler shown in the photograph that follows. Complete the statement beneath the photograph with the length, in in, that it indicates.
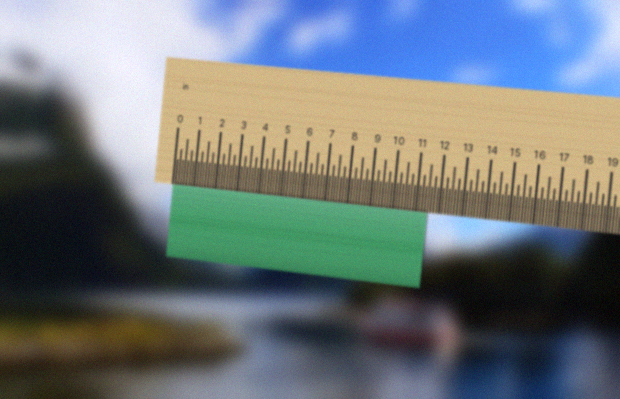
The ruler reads 11.5 in
